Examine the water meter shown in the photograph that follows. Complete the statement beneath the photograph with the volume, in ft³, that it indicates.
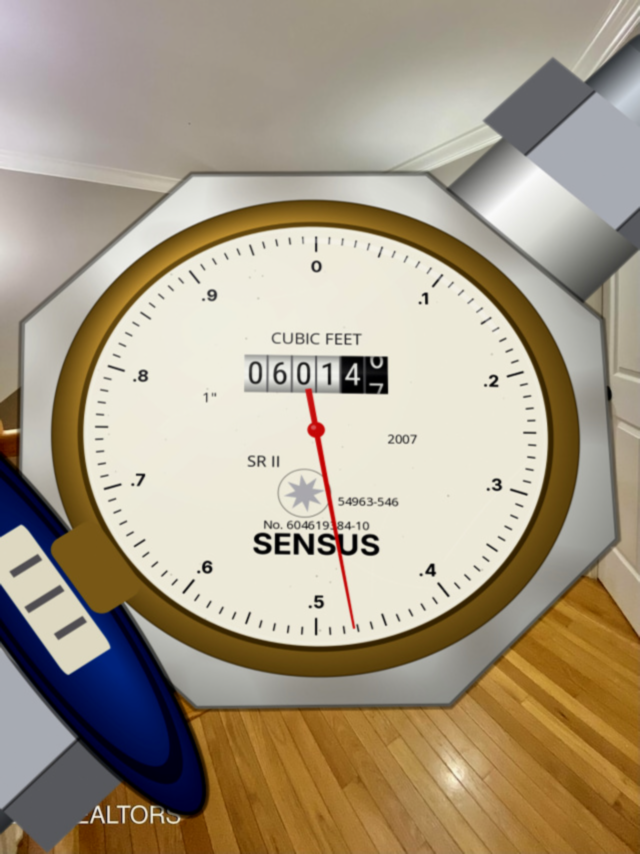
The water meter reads 60146.47 ft³
